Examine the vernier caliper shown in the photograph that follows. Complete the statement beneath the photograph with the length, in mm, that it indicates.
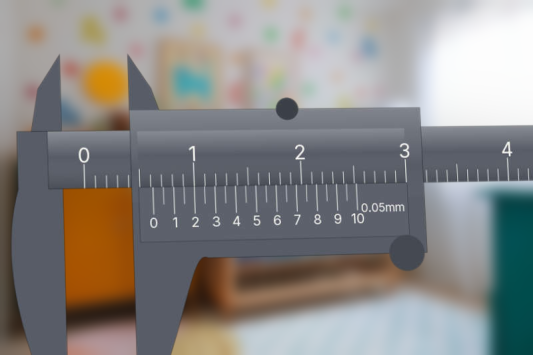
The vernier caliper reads 6.2 mm
